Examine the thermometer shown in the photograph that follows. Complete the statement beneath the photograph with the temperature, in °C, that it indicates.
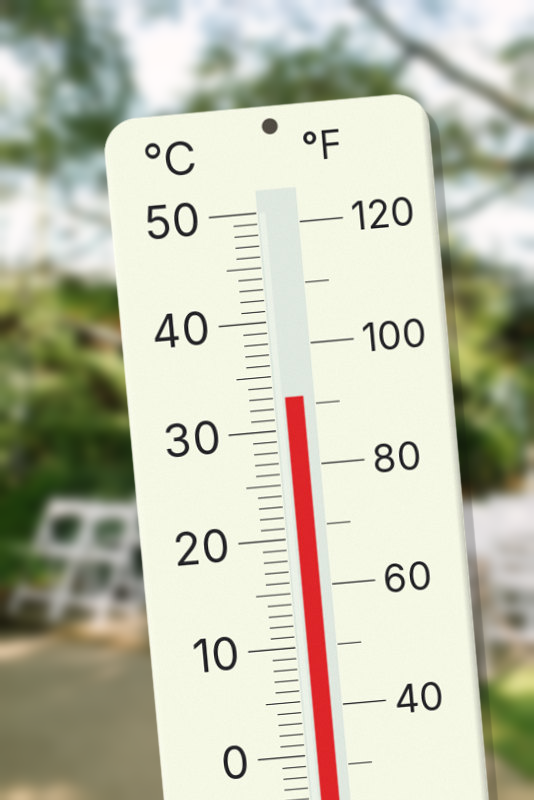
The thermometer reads 33 °C
